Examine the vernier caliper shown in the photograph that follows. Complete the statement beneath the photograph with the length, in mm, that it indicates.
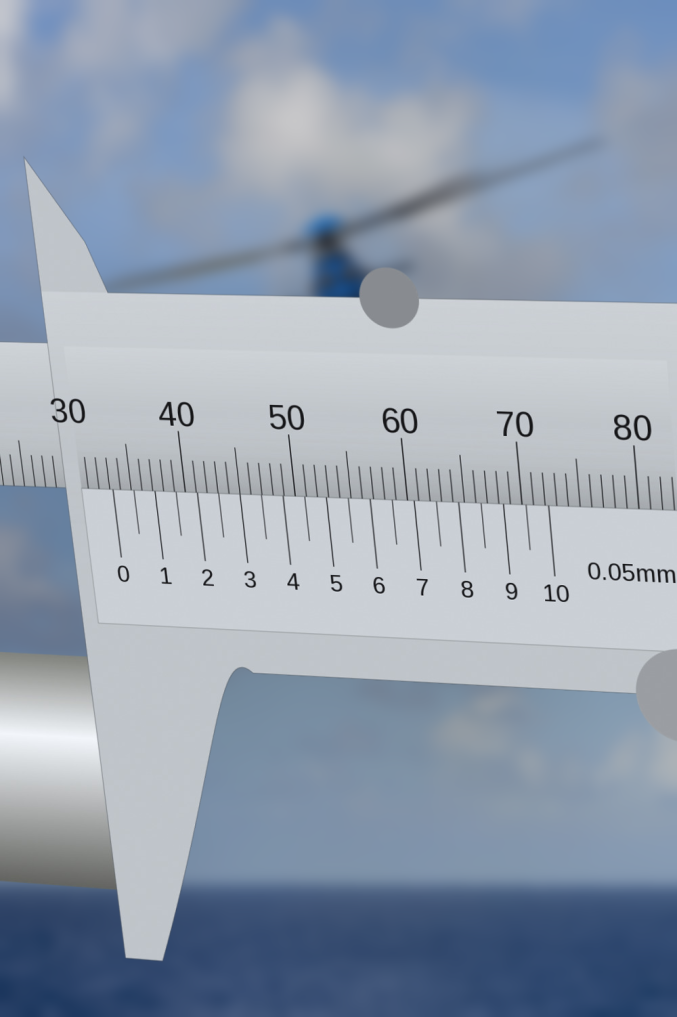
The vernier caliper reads 33.3 mm
